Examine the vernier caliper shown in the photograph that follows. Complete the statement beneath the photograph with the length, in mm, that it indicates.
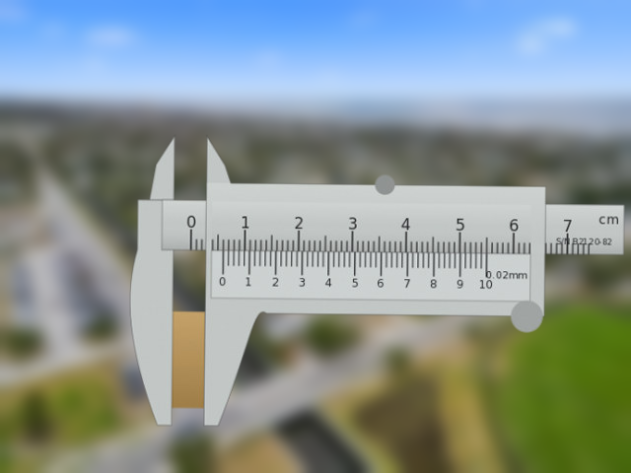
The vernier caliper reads 6.0 mm
